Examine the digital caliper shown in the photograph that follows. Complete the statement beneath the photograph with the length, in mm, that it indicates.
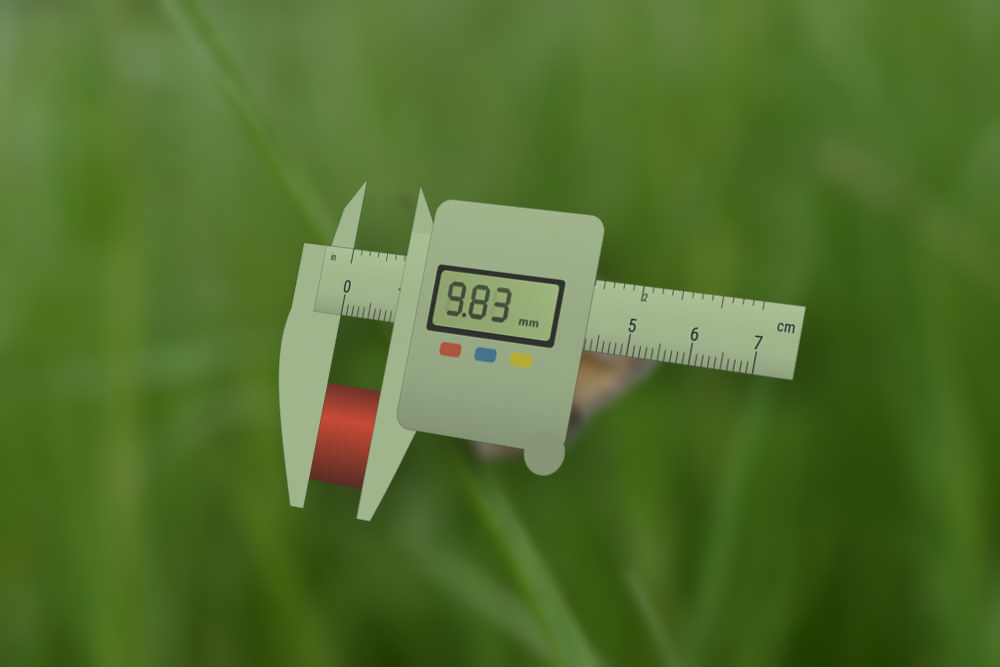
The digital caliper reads 9.83 mm
